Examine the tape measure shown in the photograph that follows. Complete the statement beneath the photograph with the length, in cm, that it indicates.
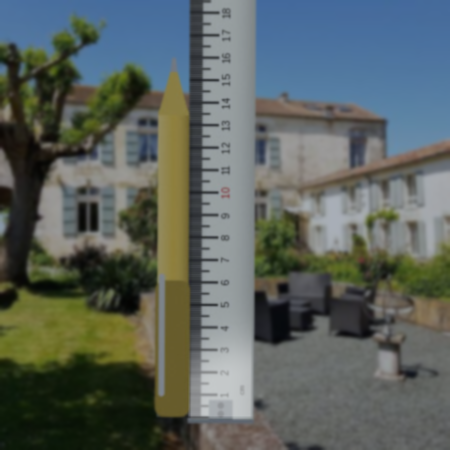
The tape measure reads 16 cm
